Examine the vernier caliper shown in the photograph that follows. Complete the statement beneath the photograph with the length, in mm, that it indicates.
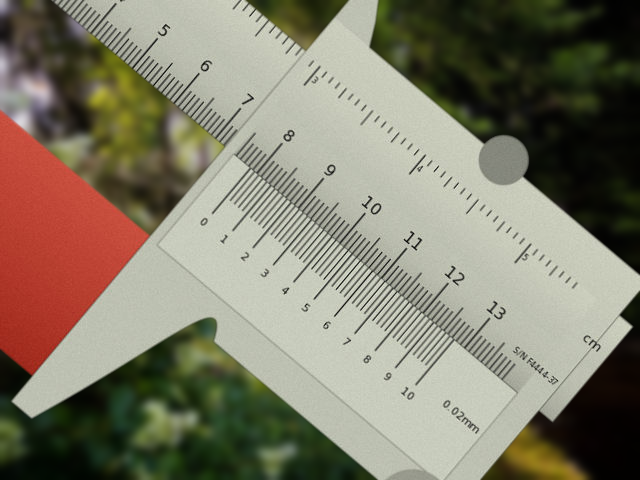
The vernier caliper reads 78.5 mm
